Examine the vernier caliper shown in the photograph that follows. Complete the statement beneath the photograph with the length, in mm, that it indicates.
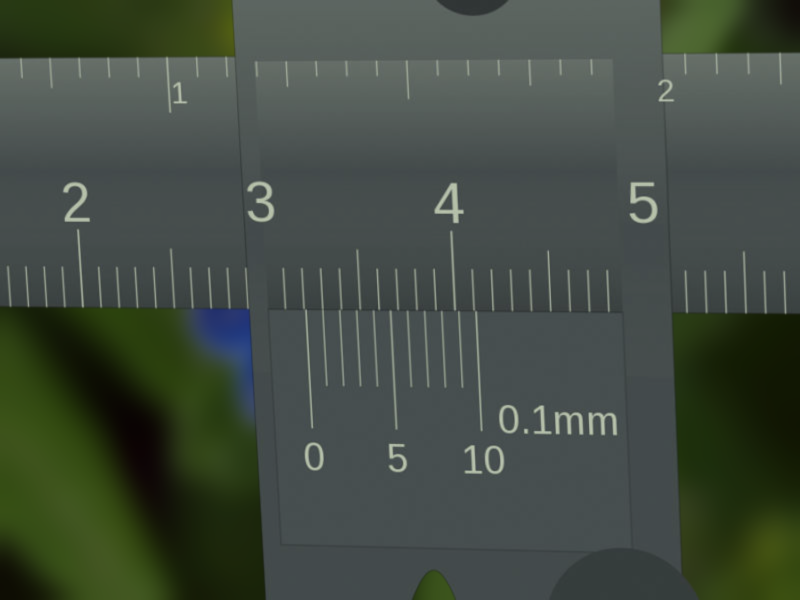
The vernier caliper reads 32.1 mm
